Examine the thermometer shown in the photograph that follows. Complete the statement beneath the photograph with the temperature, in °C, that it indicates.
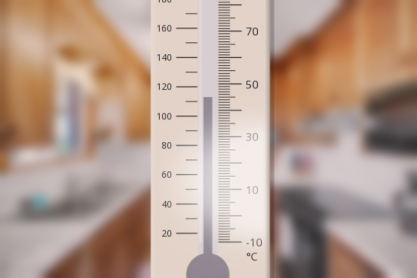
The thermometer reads 45 °C
